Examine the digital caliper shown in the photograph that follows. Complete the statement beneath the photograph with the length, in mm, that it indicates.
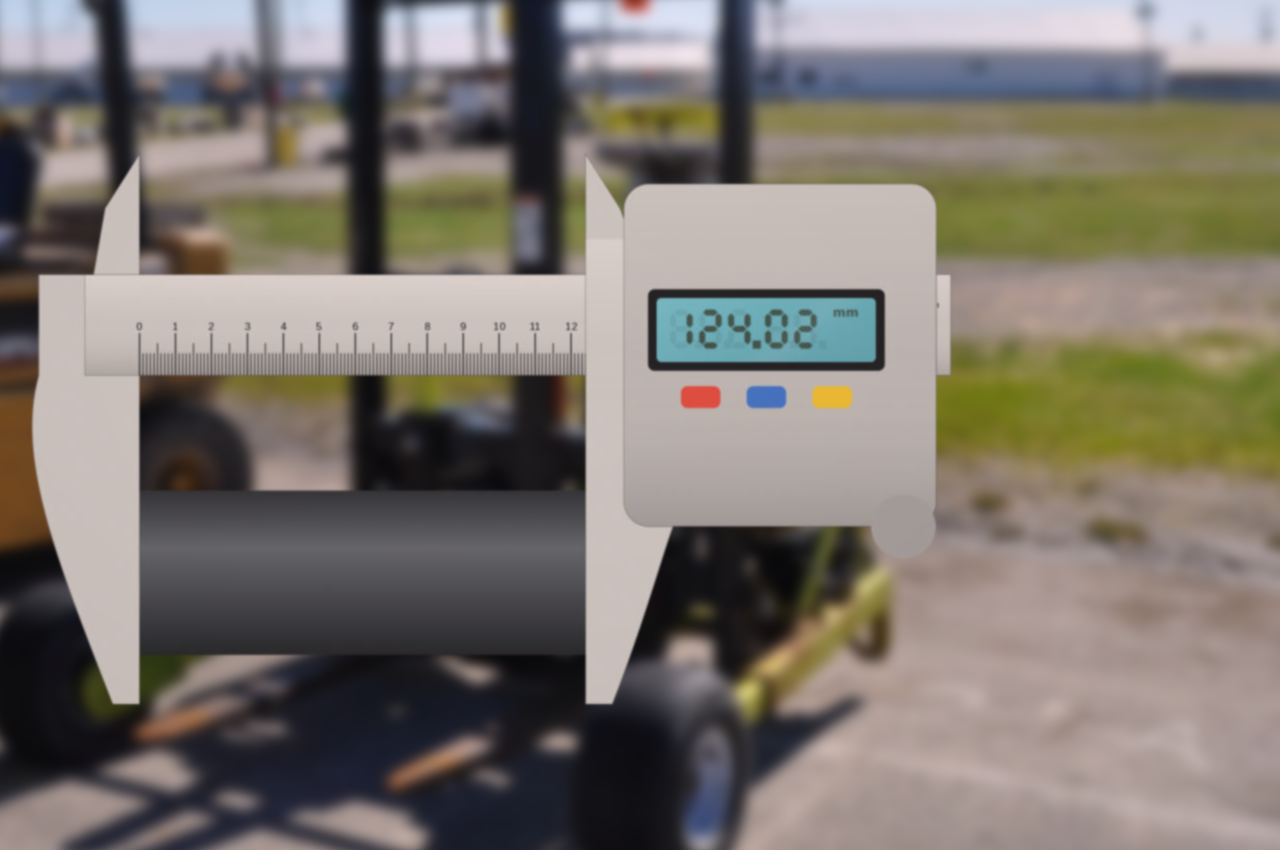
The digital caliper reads 124.02 mm
